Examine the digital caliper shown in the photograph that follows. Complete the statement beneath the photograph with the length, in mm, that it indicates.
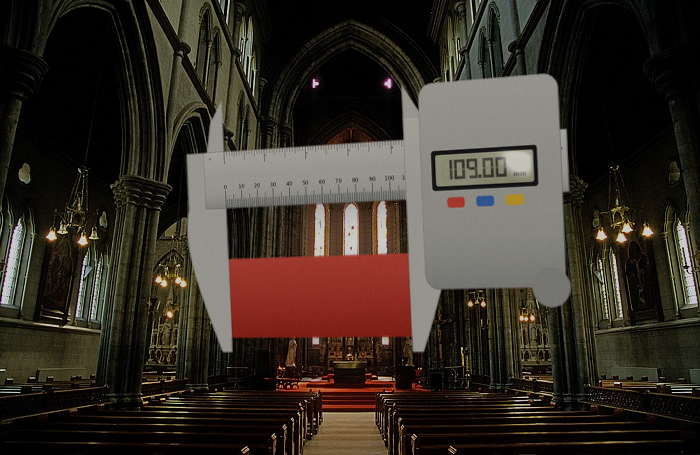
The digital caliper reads 109.00 mm
